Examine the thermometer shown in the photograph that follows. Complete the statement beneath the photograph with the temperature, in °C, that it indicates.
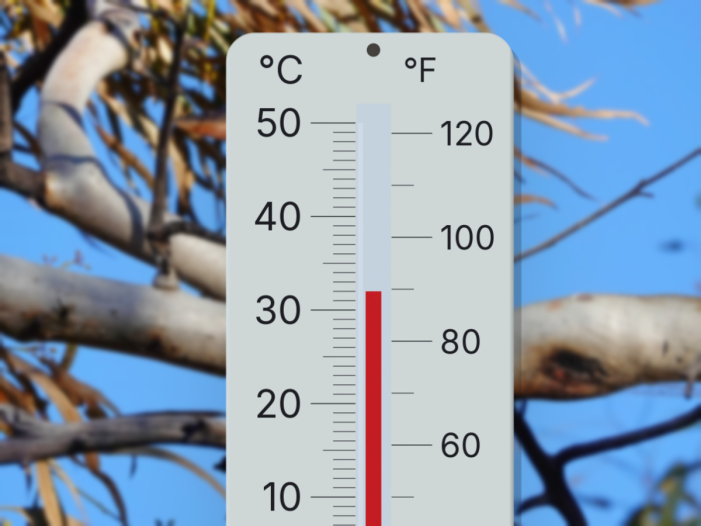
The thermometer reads 32 °C
